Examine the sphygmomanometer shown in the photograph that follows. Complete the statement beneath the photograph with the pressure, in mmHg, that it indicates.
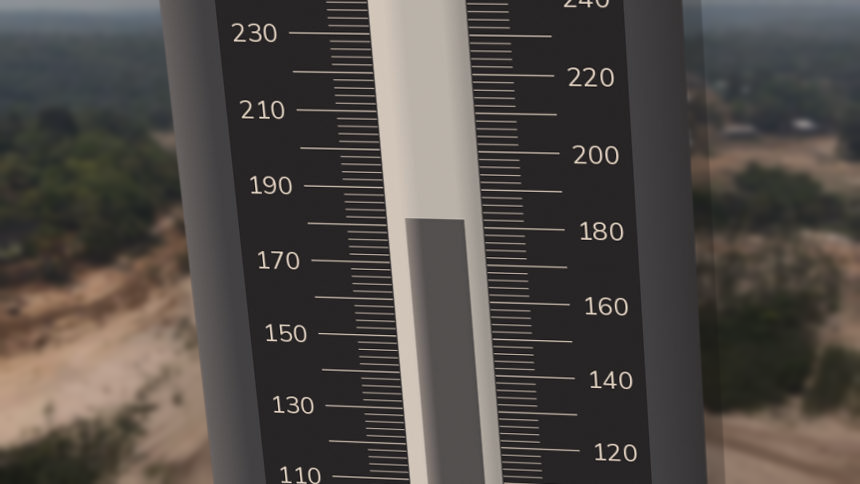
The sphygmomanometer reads 182 mmHg
